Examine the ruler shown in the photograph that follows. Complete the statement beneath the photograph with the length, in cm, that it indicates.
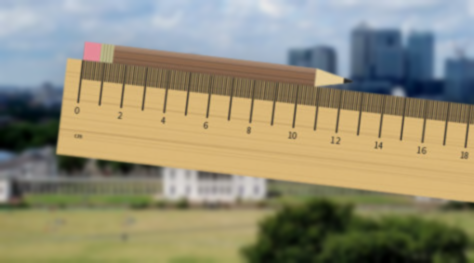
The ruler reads 12.5 cm
